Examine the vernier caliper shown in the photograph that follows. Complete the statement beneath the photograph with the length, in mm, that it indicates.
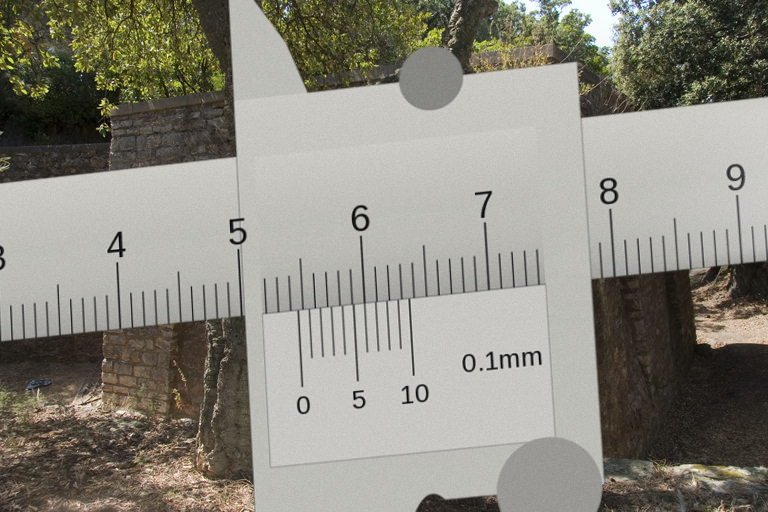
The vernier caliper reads 54.6 mm
